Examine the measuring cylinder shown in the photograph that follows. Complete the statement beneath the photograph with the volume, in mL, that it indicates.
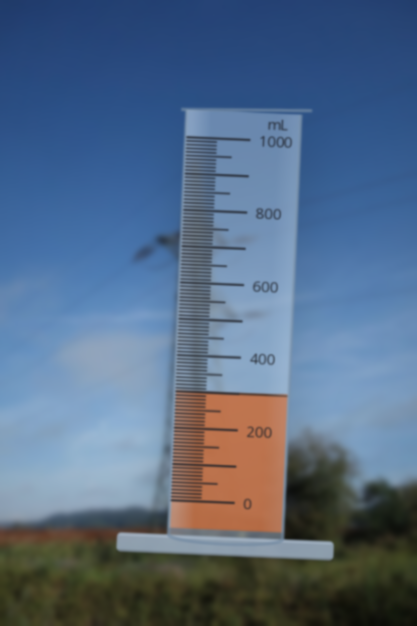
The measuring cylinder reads 300 mL
